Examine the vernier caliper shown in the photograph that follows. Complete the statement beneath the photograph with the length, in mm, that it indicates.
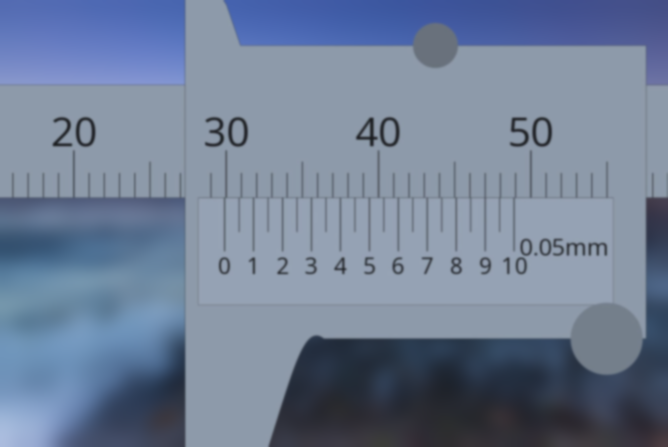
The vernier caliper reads 29.9 mm
